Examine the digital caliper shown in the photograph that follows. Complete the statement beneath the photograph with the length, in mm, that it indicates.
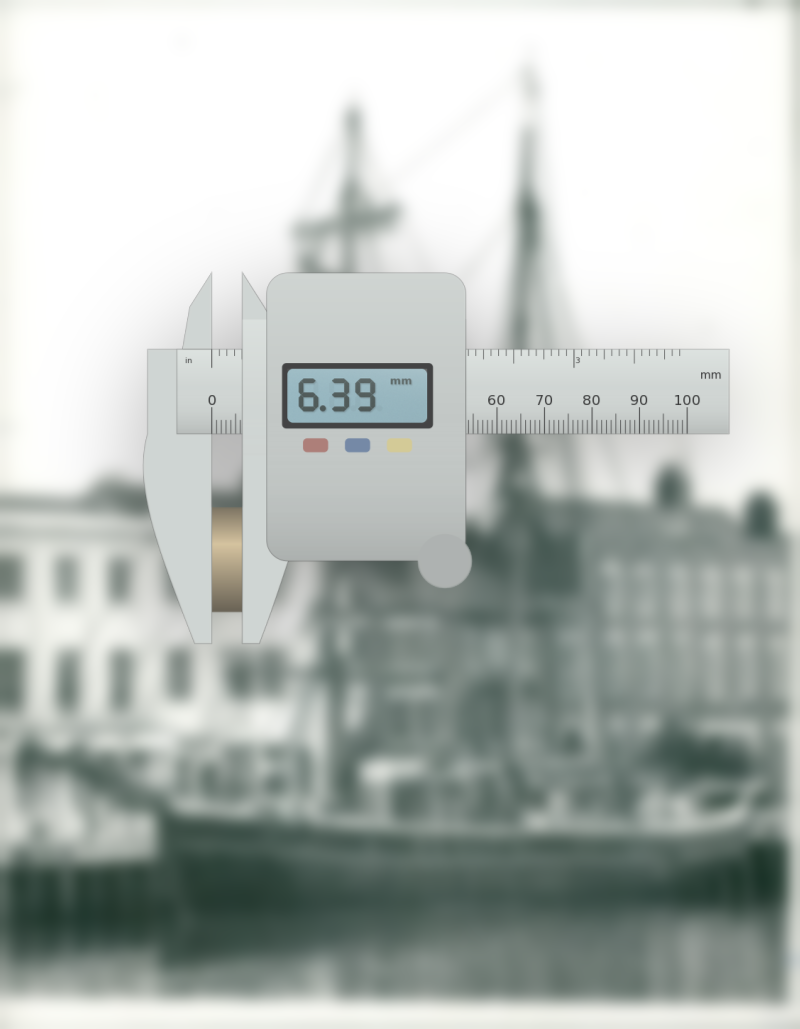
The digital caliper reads 6.39 mm
